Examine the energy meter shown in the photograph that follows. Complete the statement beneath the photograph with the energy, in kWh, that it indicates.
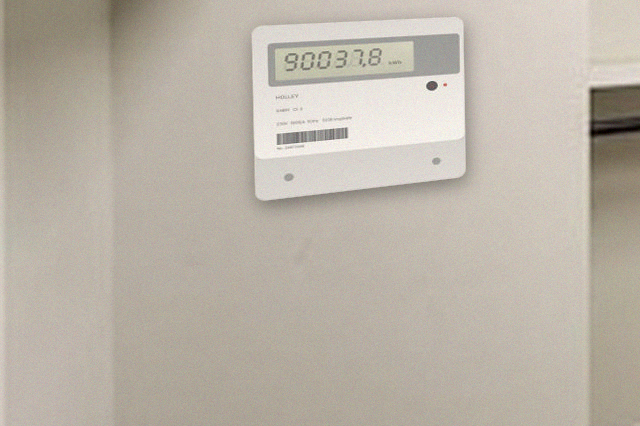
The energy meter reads 90037.8 kWh
